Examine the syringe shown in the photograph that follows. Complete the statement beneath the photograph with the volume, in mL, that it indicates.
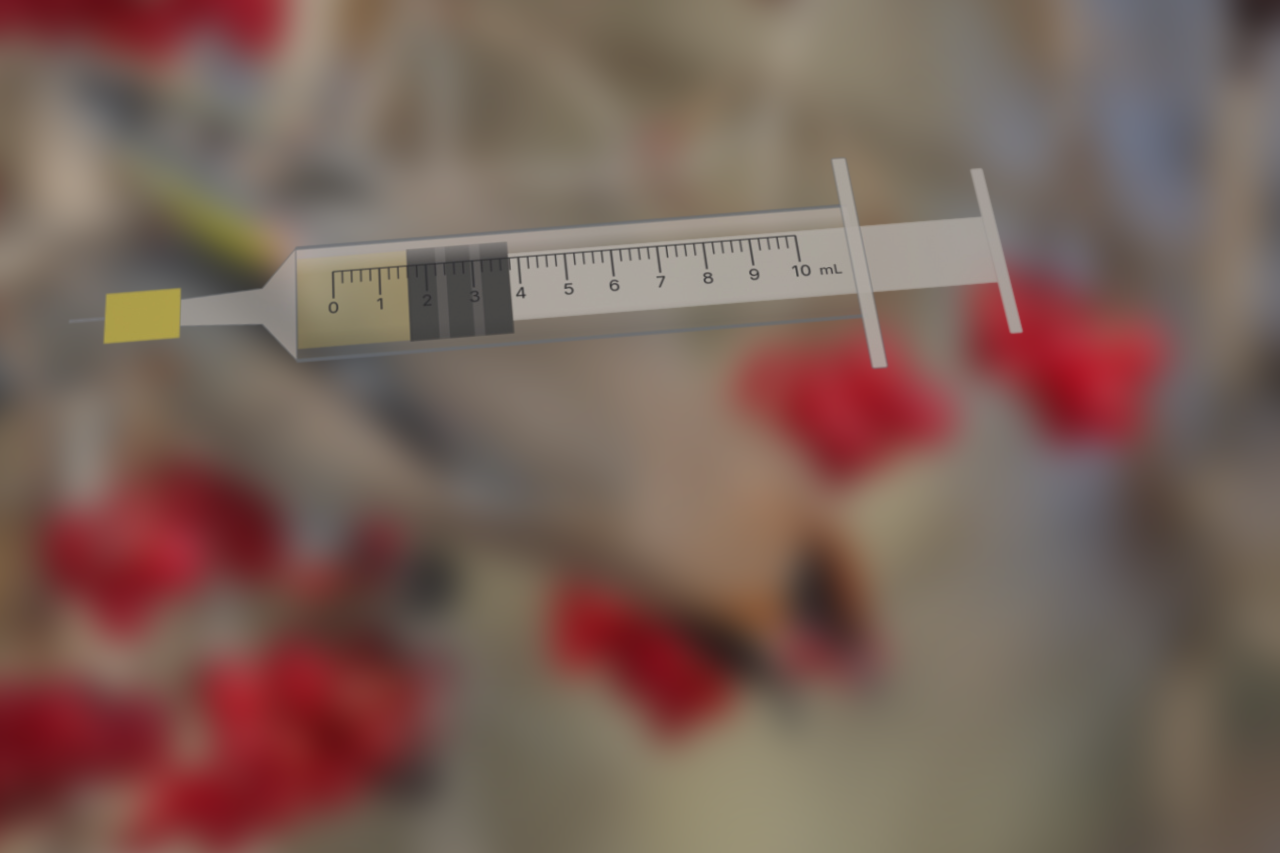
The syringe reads 1.6 mL
